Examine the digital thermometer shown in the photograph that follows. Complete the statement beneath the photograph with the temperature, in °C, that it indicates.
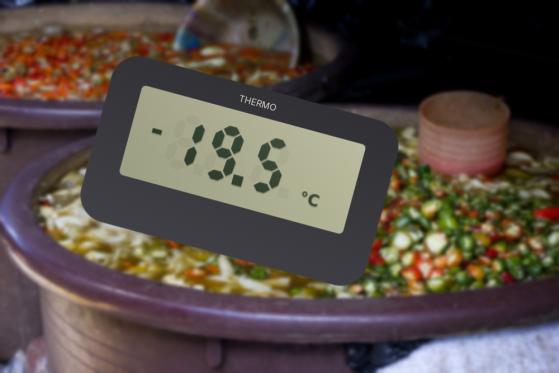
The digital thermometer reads -19.5 °C
